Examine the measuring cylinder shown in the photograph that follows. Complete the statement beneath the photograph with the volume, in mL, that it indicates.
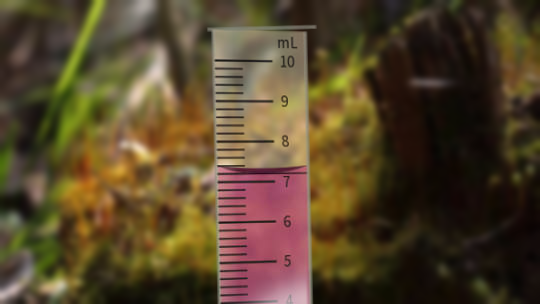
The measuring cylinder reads 7.2 mL
